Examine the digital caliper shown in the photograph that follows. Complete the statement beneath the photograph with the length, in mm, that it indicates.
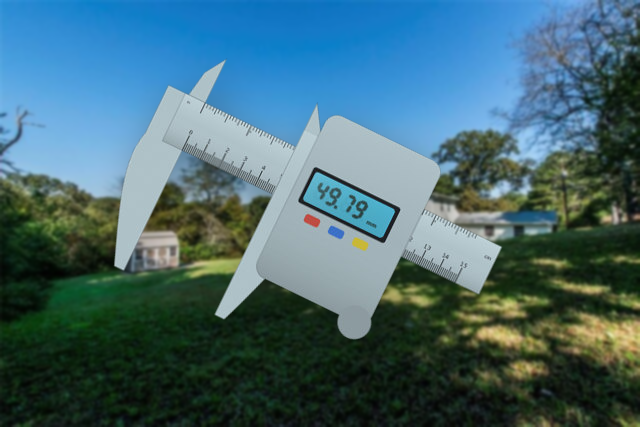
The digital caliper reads 49.79 mm
